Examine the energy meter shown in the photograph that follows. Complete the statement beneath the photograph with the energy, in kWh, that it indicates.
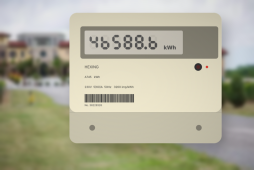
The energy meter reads 46588.6 kWh
